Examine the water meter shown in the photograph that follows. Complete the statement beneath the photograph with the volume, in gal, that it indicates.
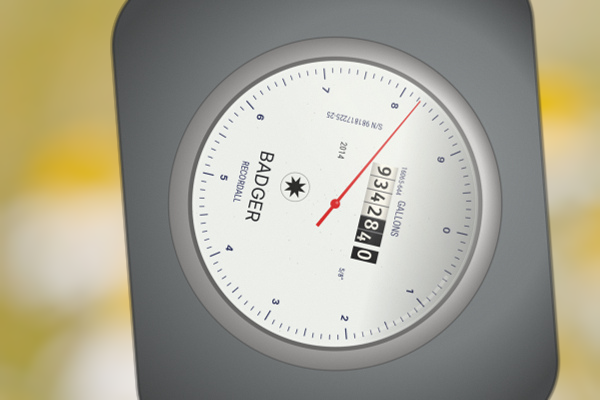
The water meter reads 9342838.2 gal
